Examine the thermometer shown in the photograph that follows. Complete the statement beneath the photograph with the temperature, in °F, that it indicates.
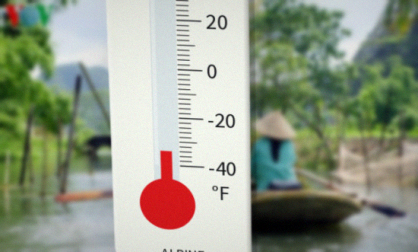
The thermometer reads -34 °F
